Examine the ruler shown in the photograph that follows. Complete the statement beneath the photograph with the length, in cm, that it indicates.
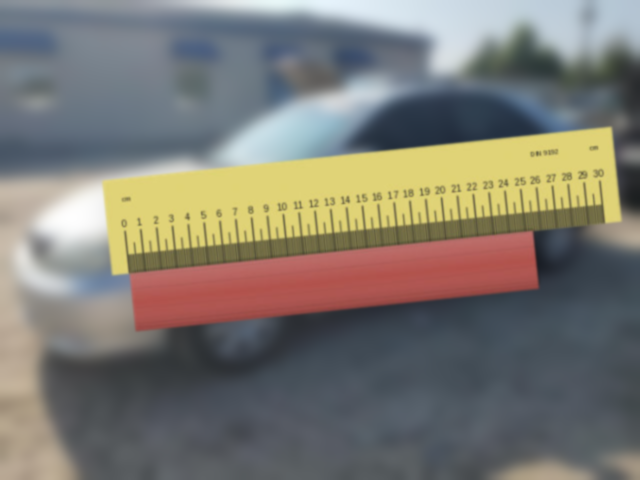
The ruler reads 25.5 cm
